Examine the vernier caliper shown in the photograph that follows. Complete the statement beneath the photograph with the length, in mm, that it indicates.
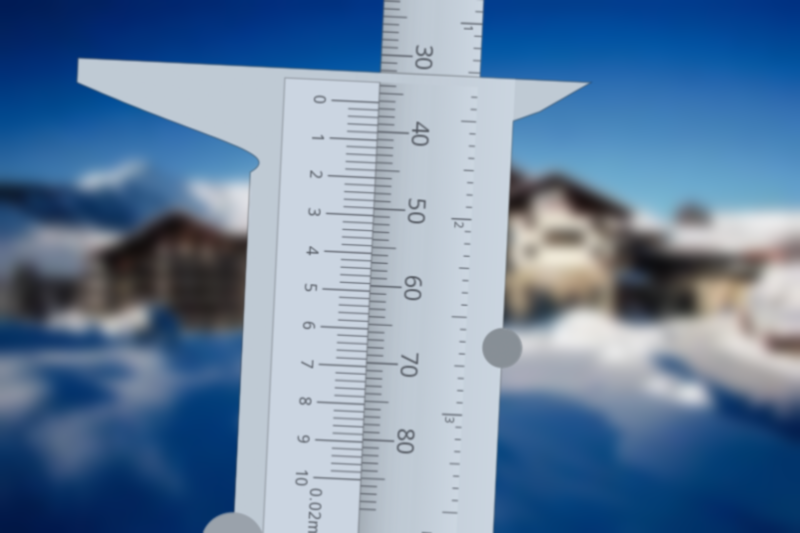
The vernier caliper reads 36.2 mm
